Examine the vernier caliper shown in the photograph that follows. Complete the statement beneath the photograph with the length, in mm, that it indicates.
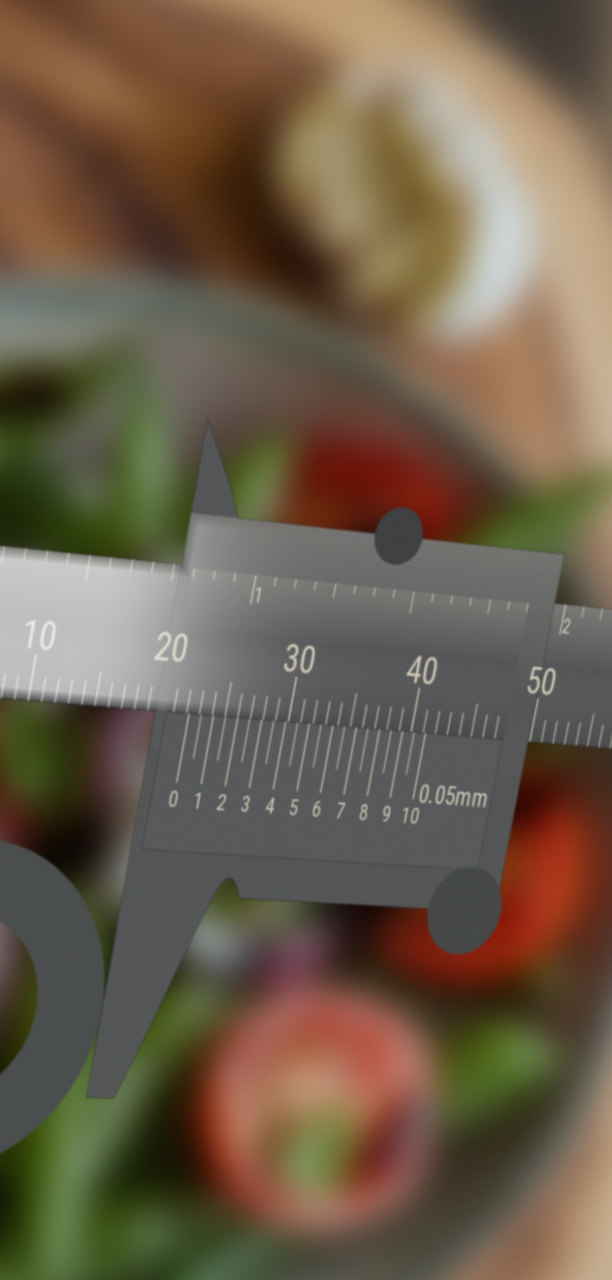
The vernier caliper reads 22.2 mm
